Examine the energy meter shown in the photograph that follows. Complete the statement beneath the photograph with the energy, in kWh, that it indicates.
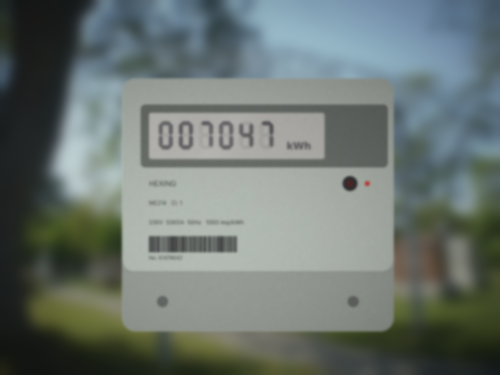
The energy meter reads 7047 kWh
